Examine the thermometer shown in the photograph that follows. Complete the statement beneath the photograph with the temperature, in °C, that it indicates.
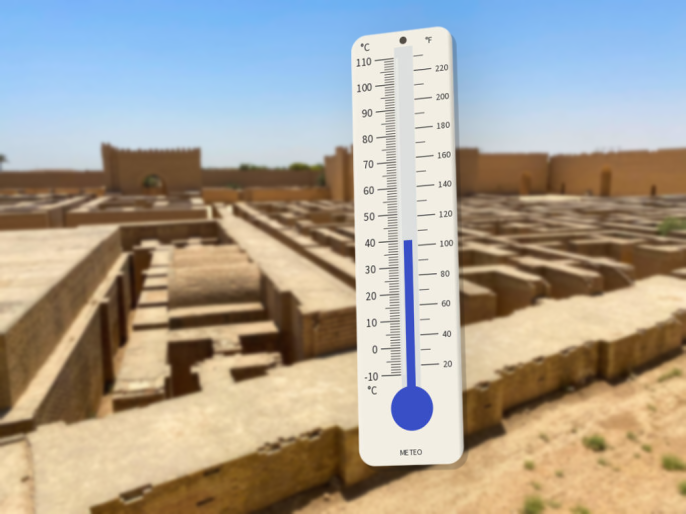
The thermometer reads 40 °C
